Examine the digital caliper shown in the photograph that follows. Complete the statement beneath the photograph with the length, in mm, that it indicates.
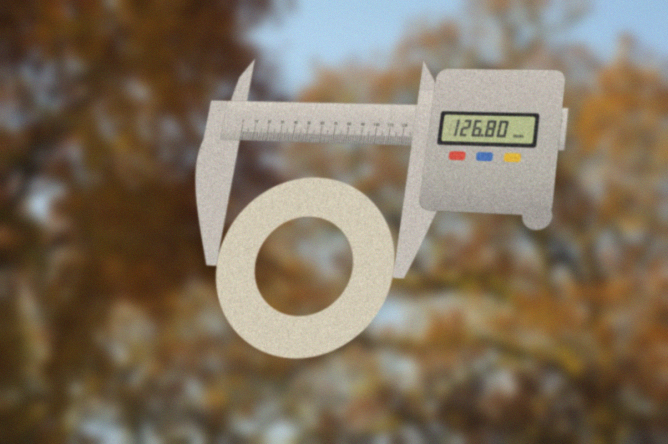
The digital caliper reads 126.80 mm
